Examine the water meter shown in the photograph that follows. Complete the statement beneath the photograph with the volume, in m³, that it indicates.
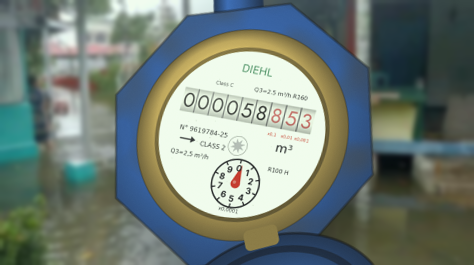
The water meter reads 58.8530 m³
